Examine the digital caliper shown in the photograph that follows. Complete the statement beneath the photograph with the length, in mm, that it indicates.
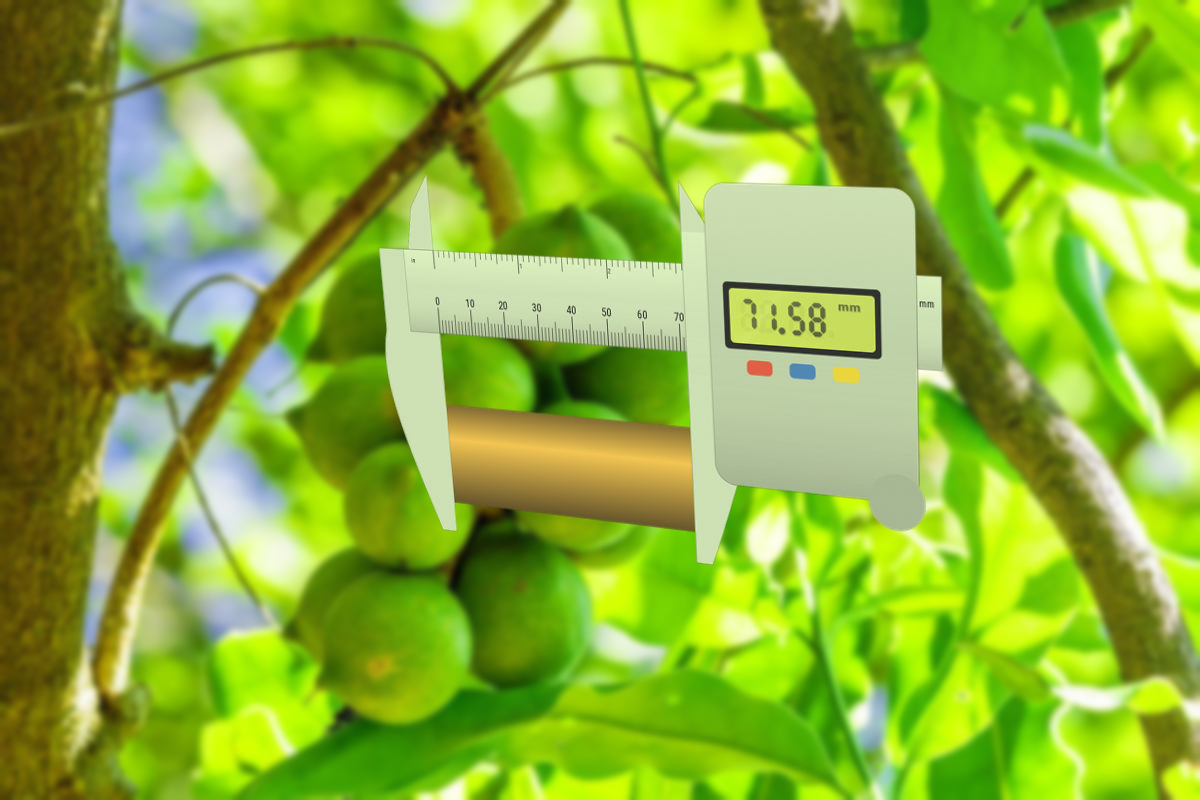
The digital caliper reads 71.58 mm
